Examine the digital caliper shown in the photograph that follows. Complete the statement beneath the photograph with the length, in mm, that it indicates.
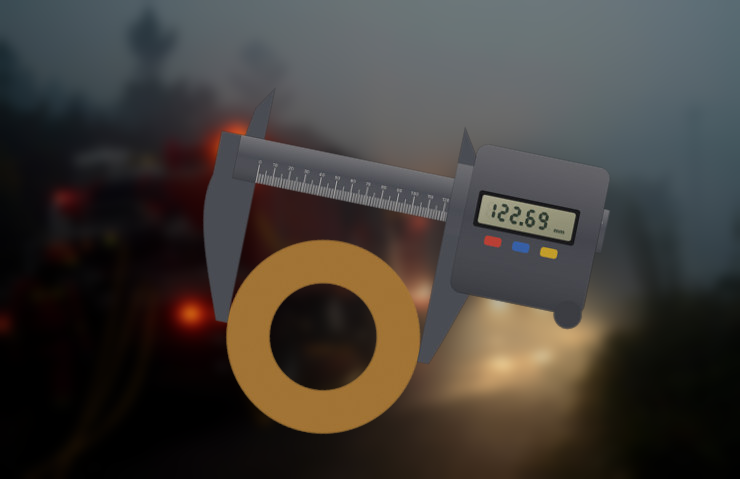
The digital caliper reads 122.69 mm
